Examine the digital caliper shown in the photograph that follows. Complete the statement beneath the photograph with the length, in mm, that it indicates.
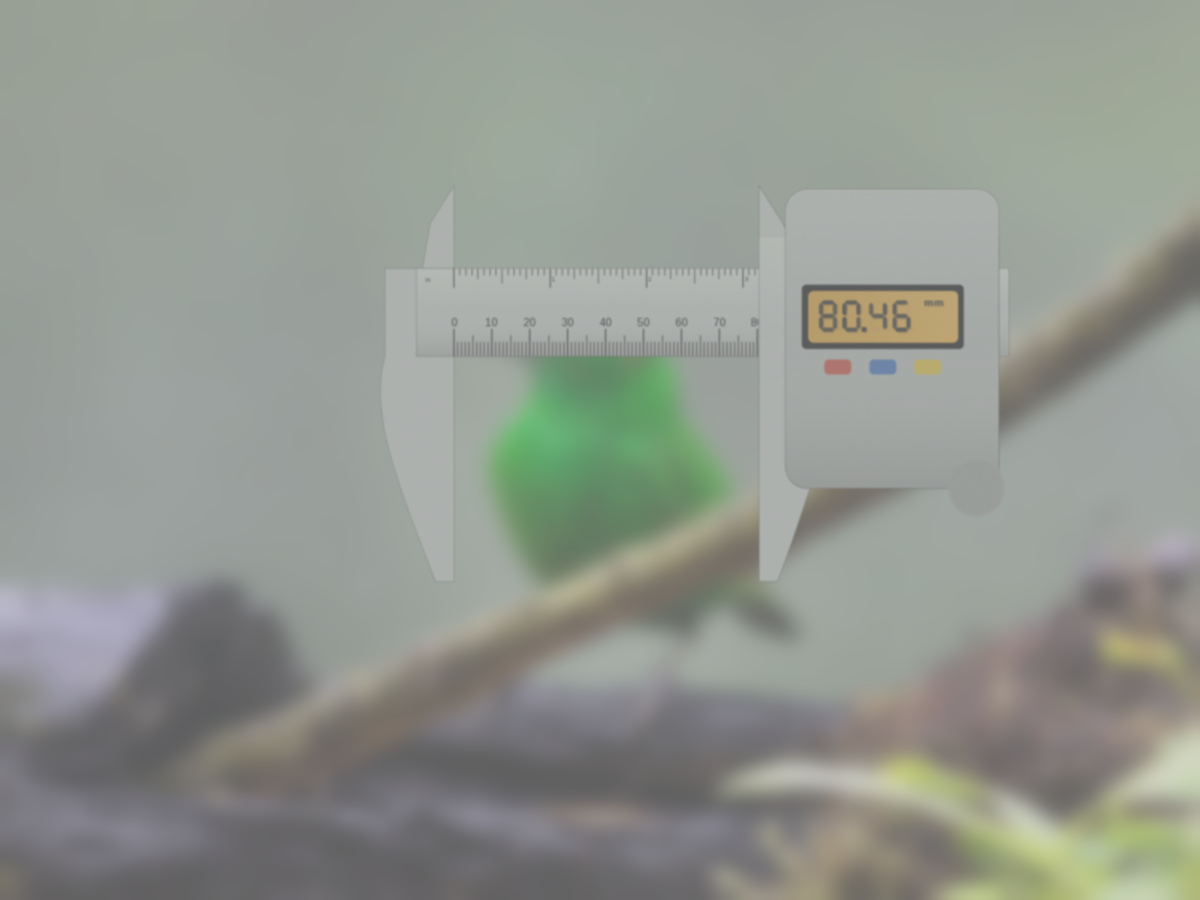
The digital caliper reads 80.46 mm
